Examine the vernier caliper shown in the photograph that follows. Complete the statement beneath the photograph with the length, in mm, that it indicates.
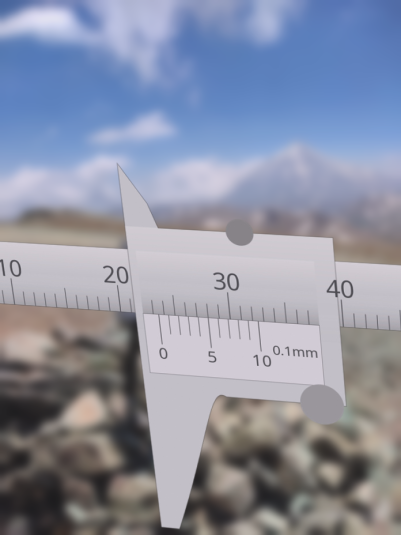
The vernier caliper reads 23.5 mm
